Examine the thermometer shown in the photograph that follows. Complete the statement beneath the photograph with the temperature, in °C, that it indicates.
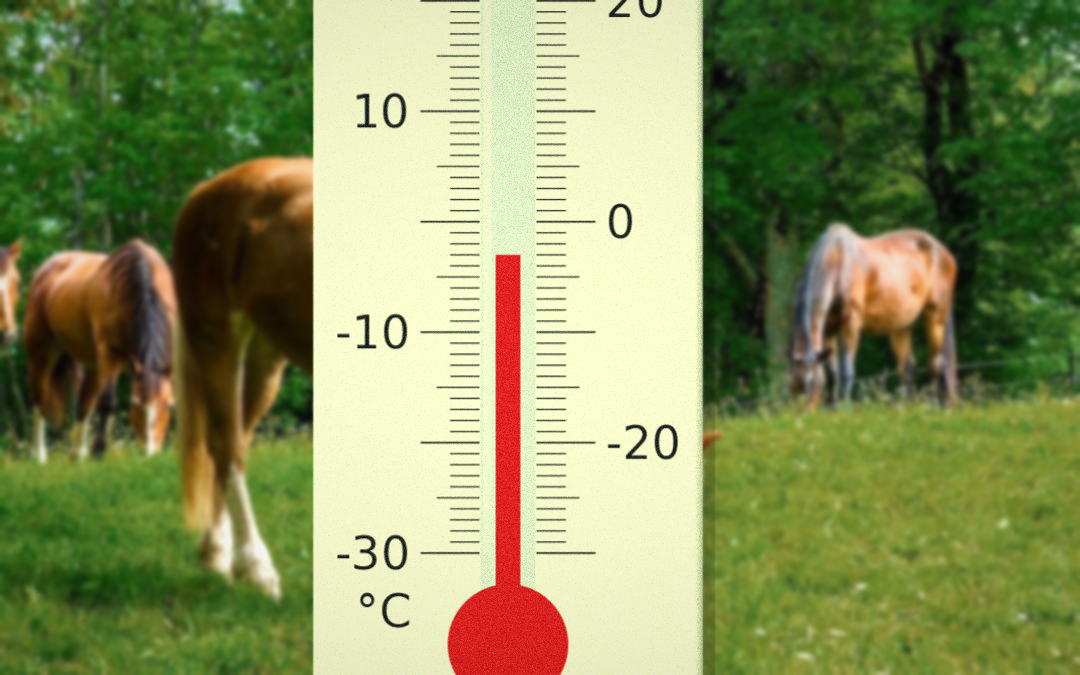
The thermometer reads -3 °C
